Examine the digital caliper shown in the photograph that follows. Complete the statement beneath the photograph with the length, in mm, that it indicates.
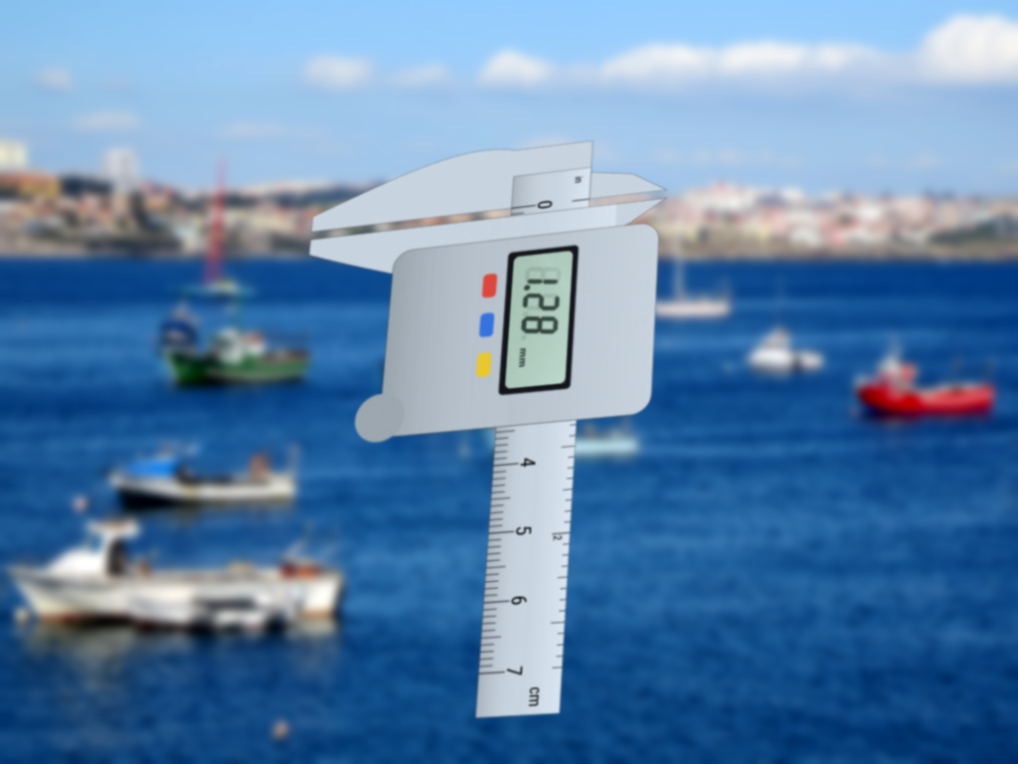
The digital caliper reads 1.28 mm
